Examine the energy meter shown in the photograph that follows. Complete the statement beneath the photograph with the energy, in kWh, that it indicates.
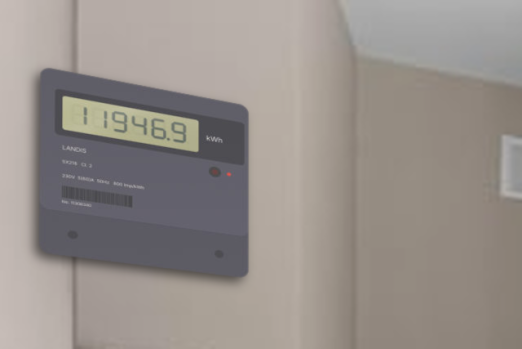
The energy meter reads 11946.9 kWh
